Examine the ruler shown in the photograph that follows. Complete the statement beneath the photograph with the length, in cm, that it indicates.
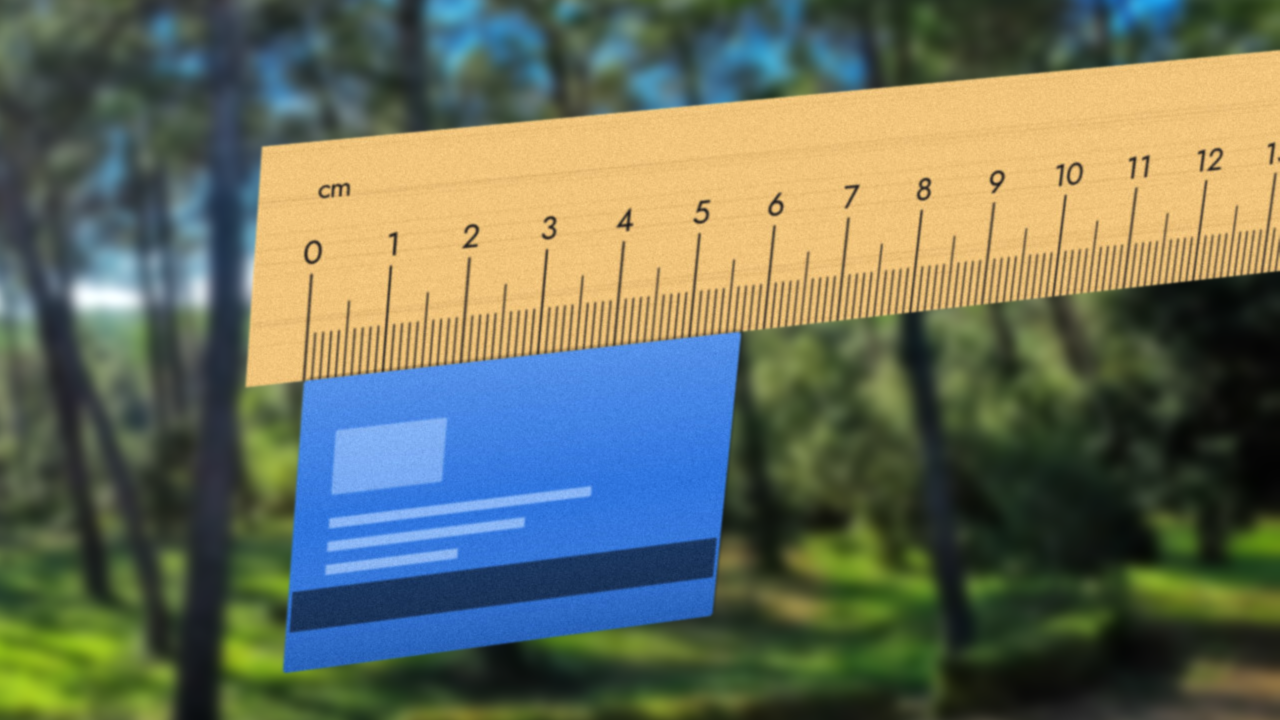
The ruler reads 5.7 cm
